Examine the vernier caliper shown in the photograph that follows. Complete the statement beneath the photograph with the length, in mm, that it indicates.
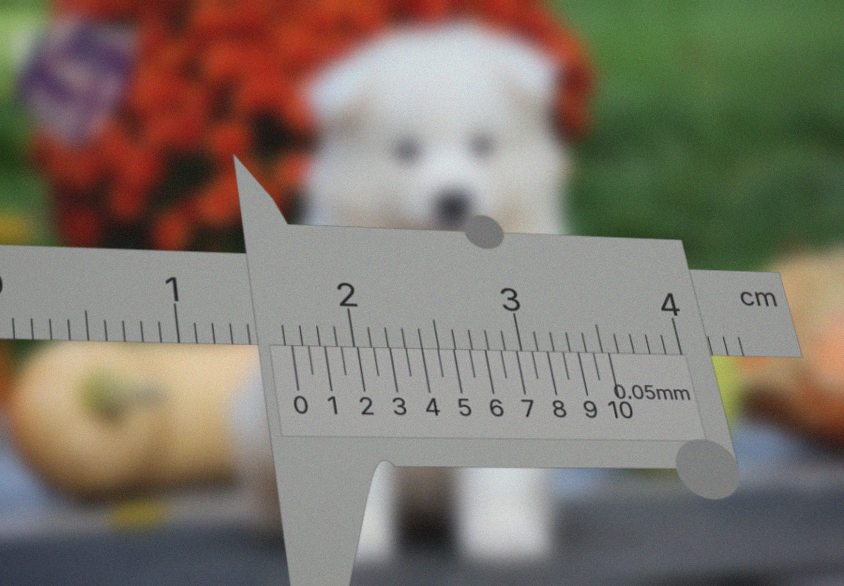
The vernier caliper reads 16.4 mm
